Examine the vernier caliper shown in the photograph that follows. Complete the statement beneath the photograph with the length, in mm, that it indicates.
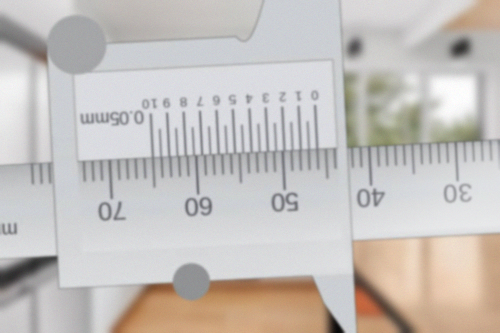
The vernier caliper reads 46.0 mm
